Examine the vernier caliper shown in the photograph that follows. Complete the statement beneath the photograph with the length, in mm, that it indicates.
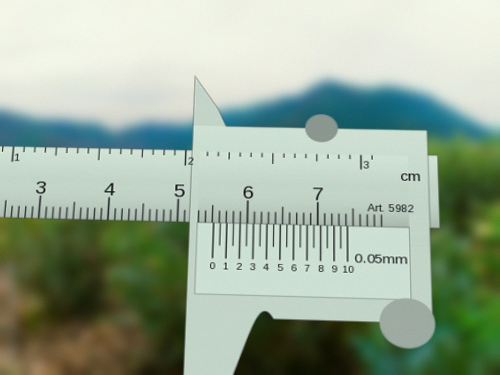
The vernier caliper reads 55.2 mm
